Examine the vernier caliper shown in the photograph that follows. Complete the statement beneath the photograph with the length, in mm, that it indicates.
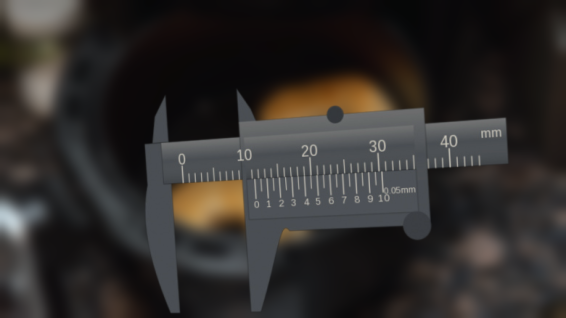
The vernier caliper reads 11.4 mm
